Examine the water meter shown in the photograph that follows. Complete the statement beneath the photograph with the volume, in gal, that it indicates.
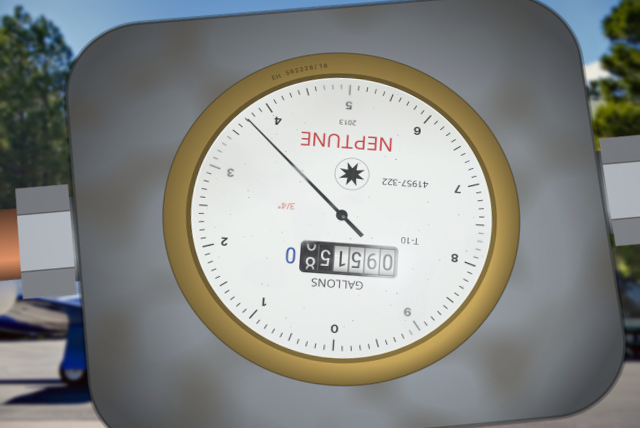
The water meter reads 951583.7 gal
